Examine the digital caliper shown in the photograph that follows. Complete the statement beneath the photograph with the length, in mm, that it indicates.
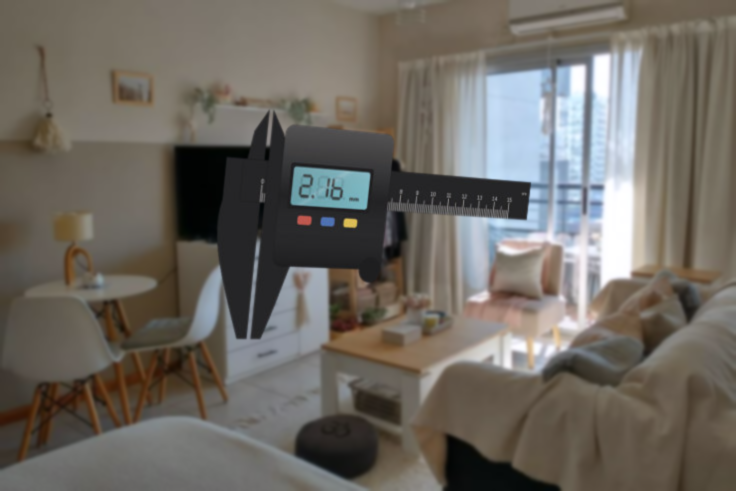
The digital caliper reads 2.16 mm
